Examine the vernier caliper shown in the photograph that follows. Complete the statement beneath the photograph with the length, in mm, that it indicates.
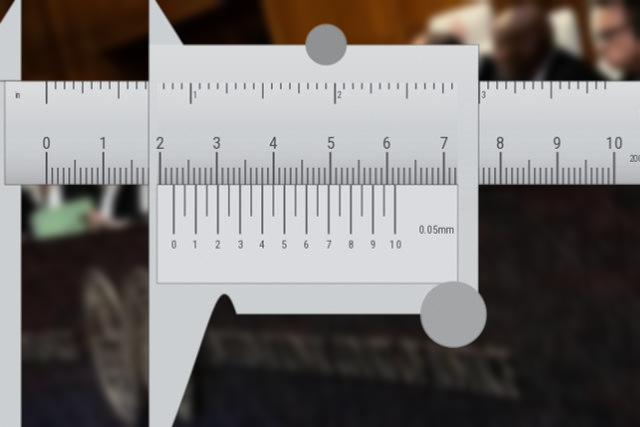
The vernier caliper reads 22.4 mm
